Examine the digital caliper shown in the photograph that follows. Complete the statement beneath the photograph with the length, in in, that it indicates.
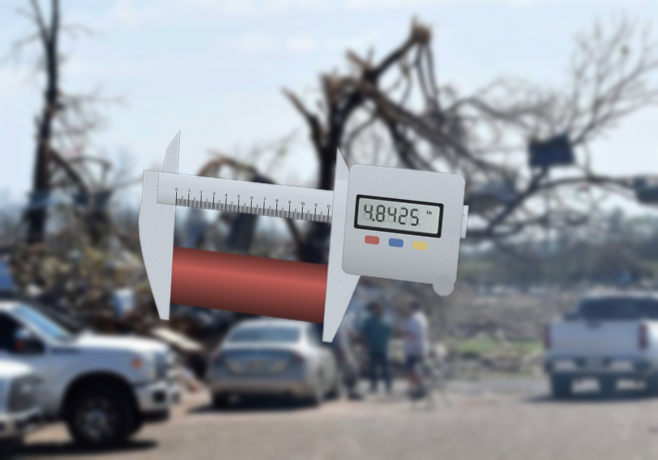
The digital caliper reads 4.8425 in
